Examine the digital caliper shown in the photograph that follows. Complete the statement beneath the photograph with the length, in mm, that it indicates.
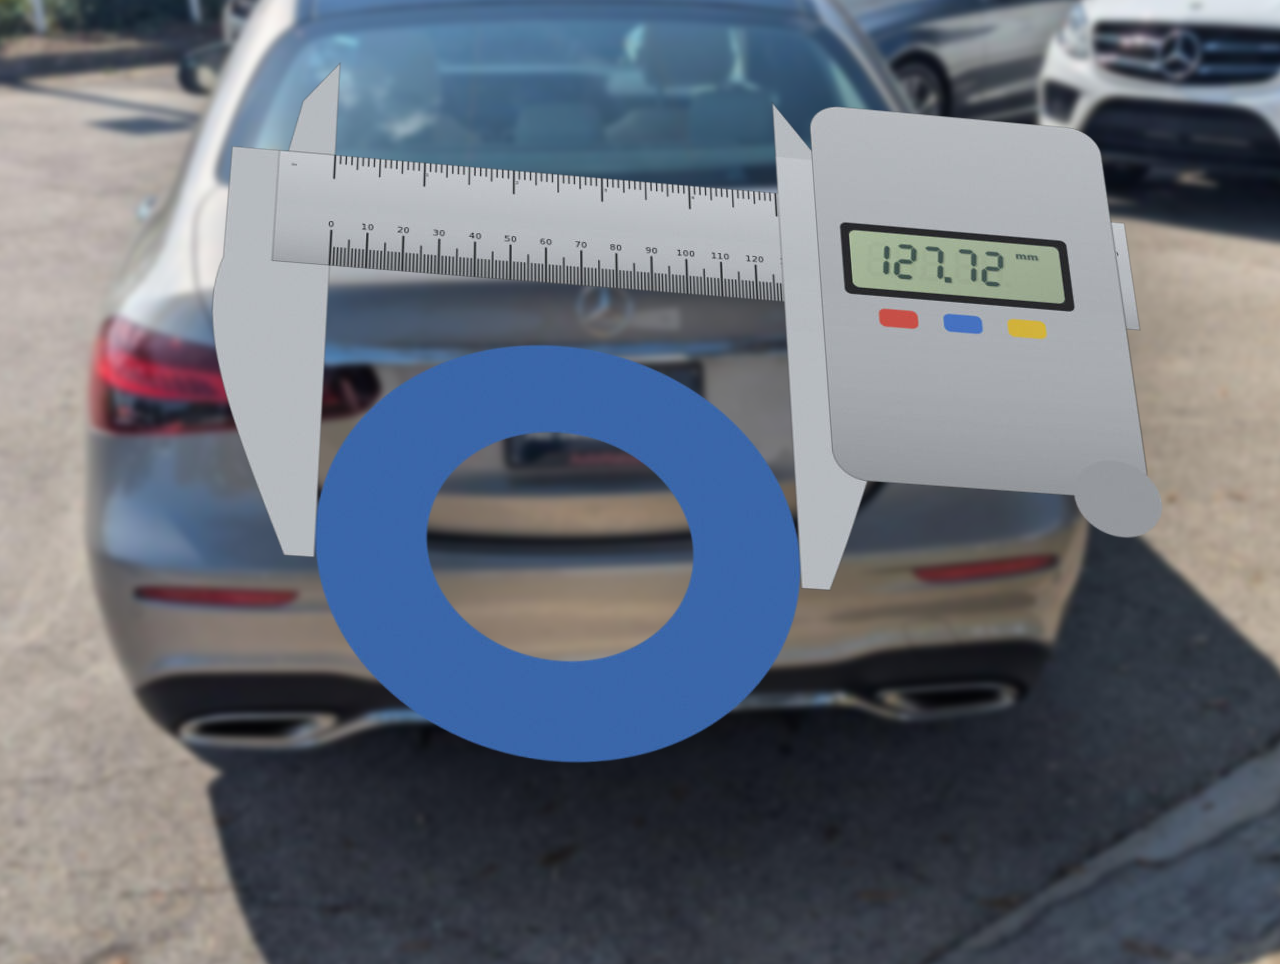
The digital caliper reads 127.72 mm
